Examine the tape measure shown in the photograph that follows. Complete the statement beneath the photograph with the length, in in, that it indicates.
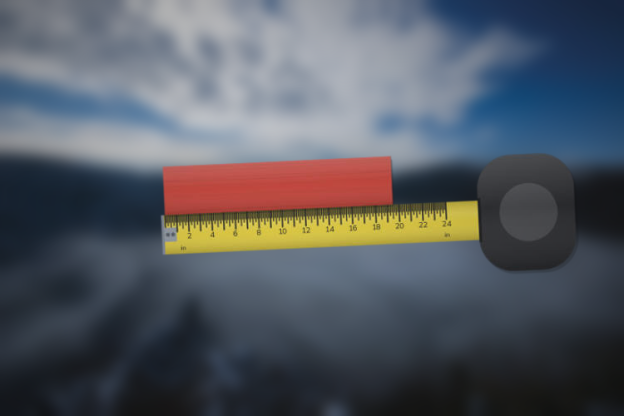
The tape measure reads 19.5 in
